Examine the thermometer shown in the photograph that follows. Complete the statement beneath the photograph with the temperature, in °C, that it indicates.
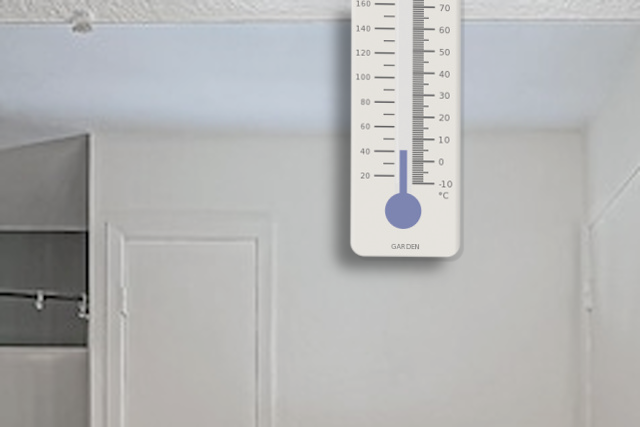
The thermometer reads 5 °C
